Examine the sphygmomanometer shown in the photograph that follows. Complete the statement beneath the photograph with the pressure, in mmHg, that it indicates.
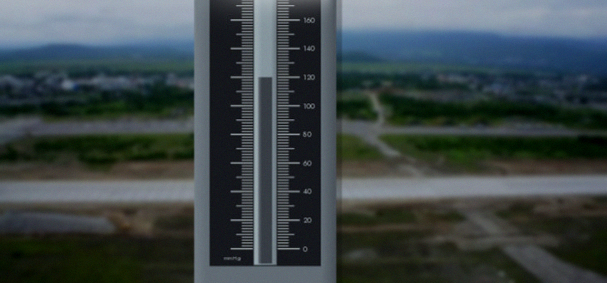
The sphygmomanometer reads 120 mmHg
